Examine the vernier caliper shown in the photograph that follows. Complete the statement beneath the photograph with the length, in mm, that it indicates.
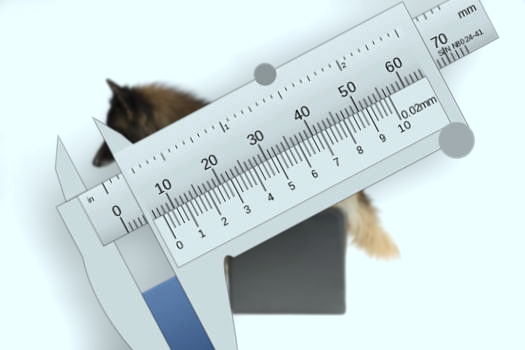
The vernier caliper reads 7.5 mm
